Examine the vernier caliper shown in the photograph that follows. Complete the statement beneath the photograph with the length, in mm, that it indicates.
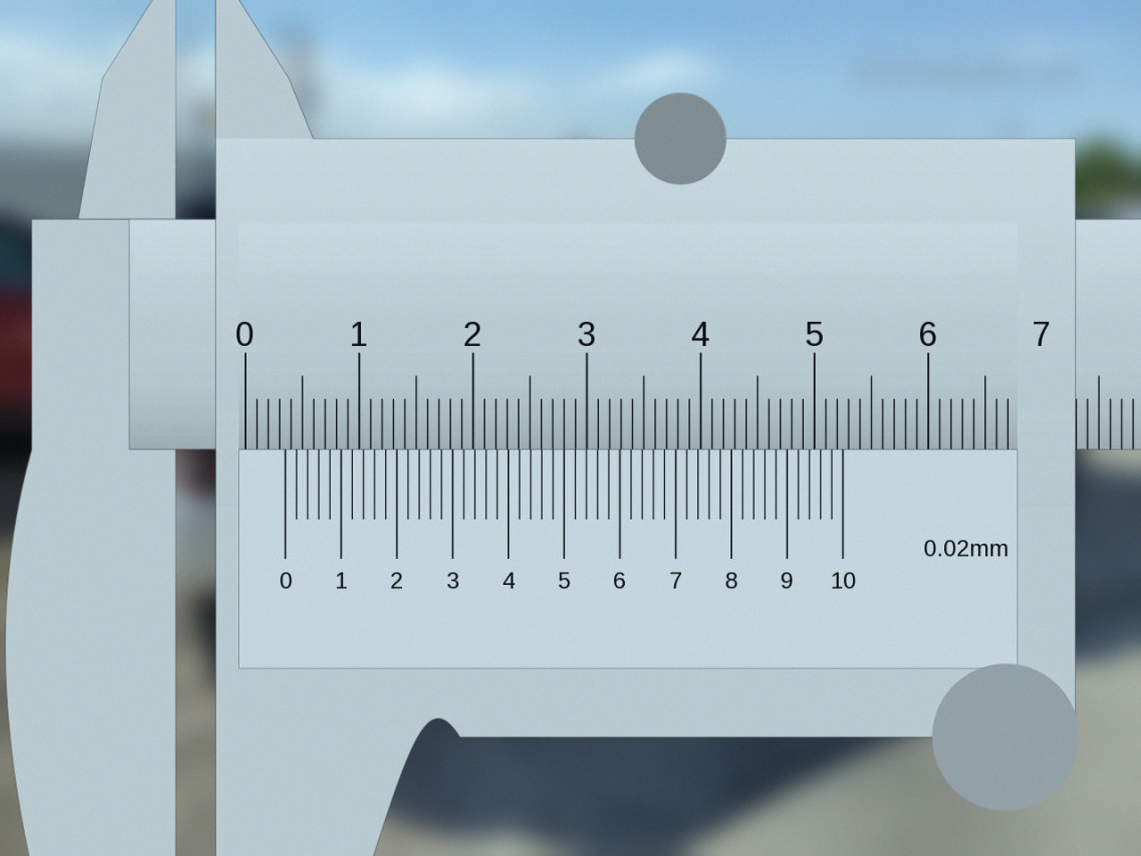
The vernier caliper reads 3.5 mm
